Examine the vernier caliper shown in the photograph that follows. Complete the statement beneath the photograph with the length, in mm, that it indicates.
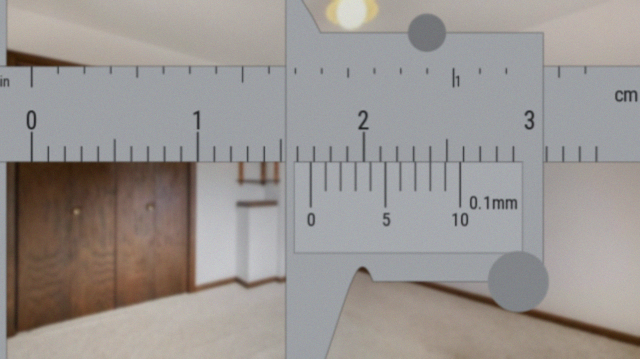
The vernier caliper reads 16.8 mm
